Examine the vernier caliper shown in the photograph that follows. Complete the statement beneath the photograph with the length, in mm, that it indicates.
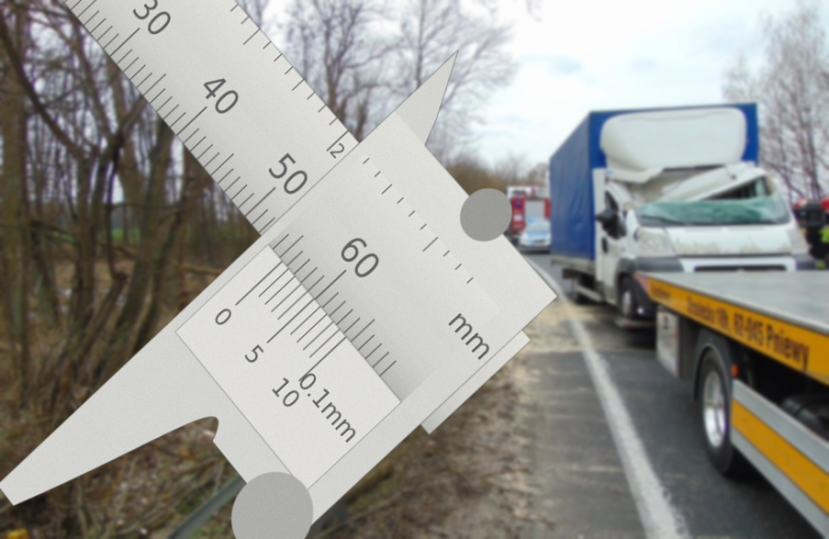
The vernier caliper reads 55.4 mm
